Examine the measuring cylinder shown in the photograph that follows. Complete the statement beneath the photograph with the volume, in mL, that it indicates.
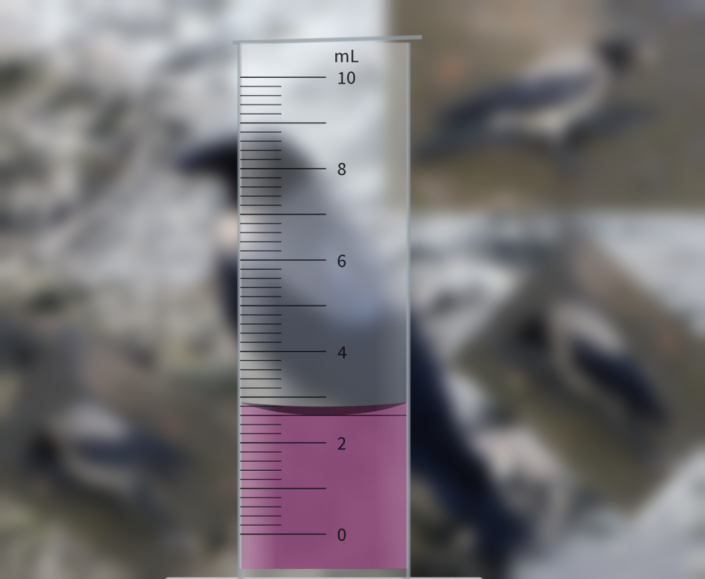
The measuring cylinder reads 2.6 mL
